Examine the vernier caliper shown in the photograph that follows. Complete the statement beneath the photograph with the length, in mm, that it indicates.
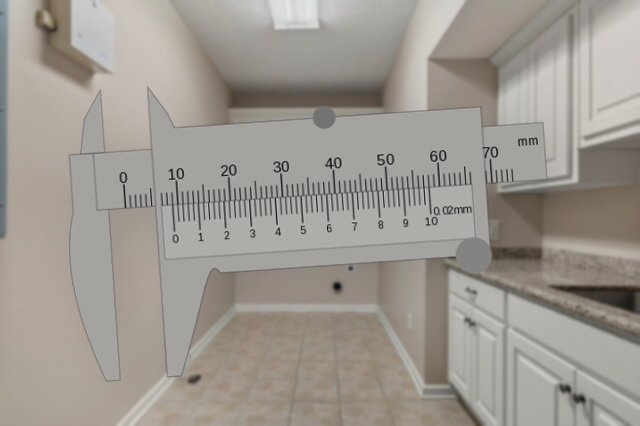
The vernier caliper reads 9.0 mm
